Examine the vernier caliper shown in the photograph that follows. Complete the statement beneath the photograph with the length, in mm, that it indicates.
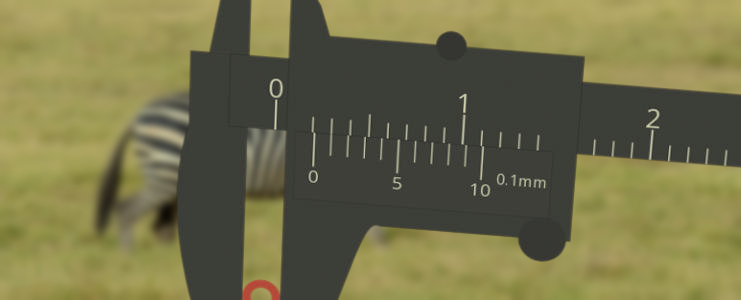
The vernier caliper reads 2.1 mm
